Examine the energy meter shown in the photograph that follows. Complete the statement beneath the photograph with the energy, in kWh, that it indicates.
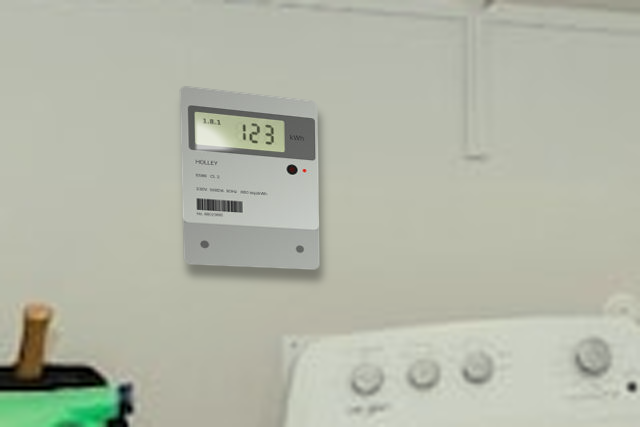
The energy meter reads 123 kWh
